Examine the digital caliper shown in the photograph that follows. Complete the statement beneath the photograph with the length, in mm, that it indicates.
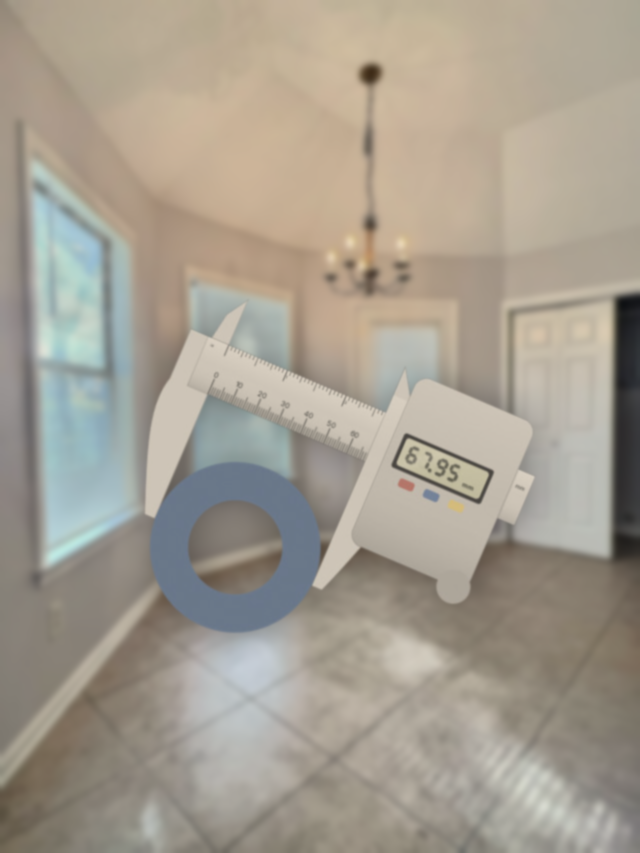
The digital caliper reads 67.95 mm
